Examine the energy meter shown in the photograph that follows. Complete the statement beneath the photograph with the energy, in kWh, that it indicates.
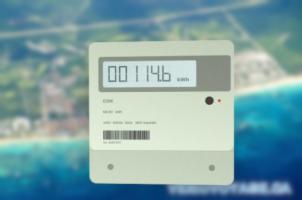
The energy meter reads 114.6 kWh
